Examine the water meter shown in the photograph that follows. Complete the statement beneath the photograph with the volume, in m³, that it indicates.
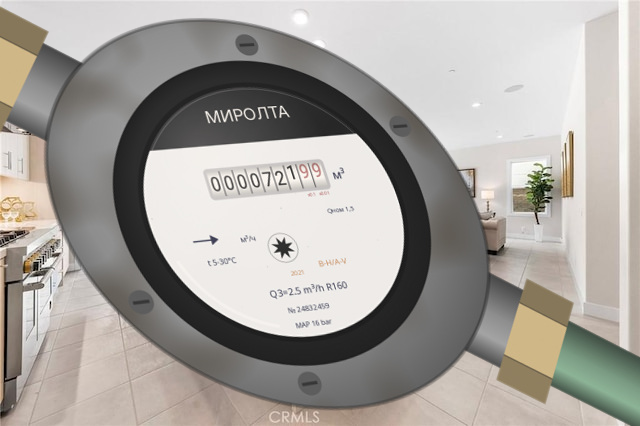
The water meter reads 721.99 m³
